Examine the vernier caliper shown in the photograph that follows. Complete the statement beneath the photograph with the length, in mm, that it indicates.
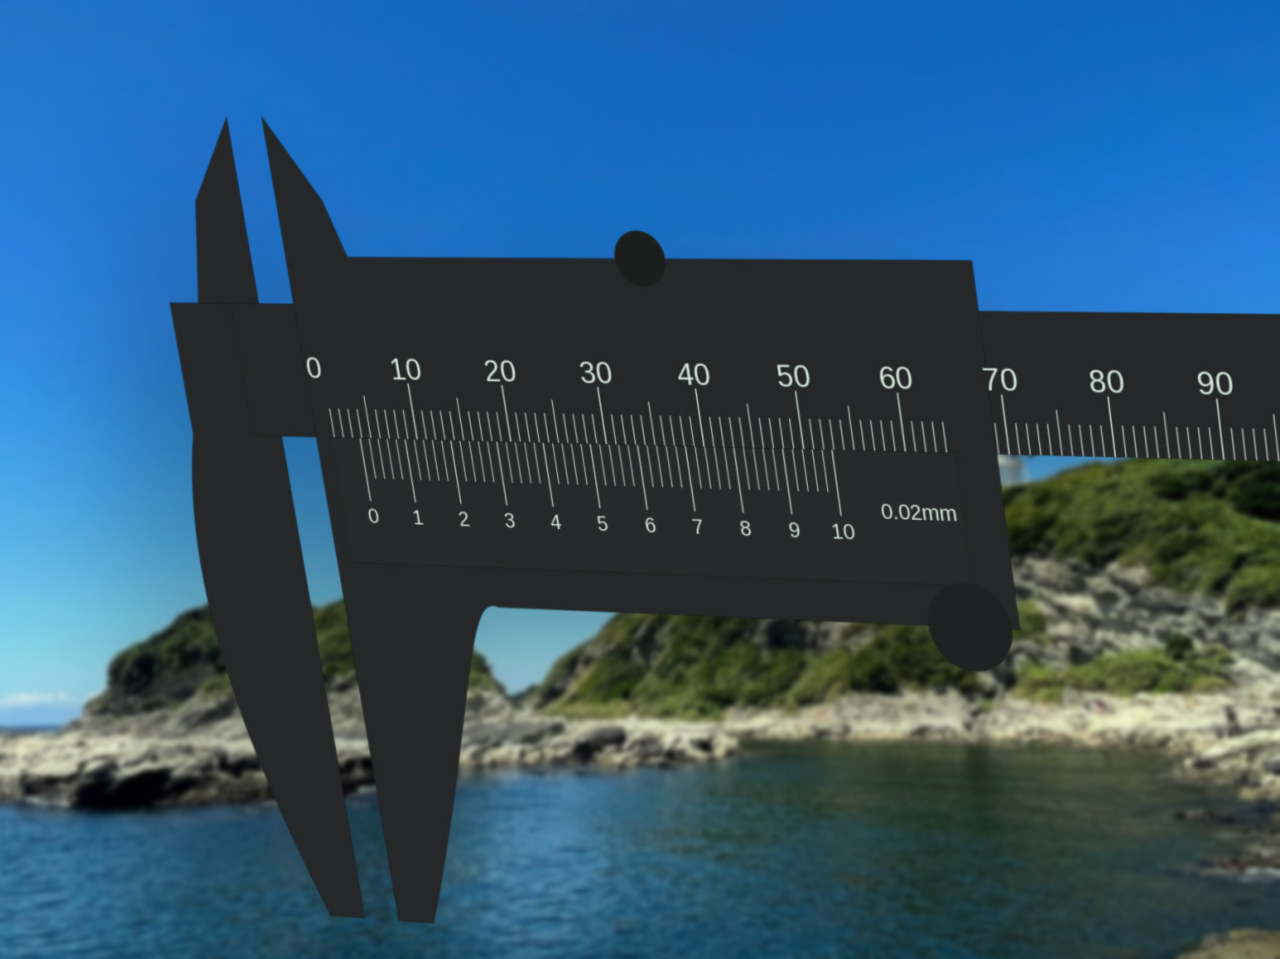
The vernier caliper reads 3.8 mm
